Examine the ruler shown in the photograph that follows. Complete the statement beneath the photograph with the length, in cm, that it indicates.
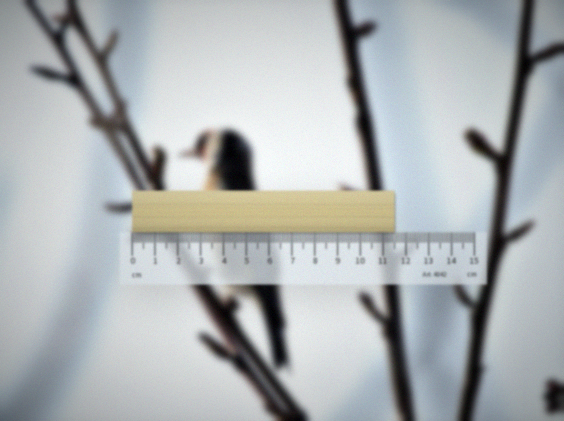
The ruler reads 11.5 cm
